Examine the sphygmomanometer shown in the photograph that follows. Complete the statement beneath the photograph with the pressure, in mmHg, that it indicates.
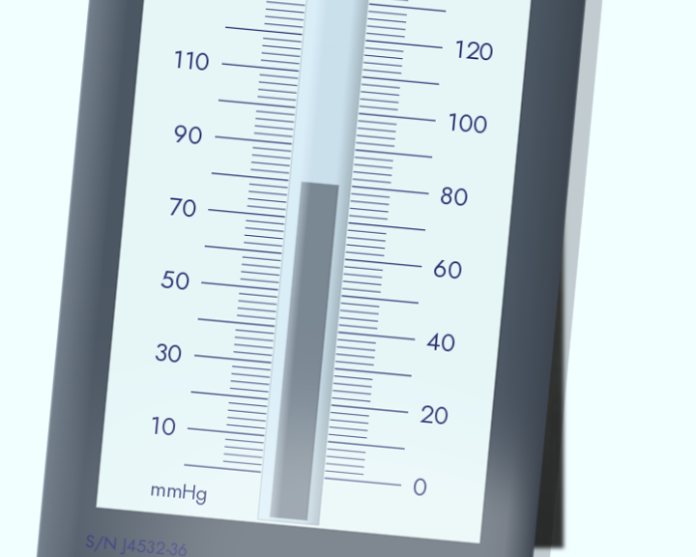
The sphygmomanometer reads 80 mmHg
